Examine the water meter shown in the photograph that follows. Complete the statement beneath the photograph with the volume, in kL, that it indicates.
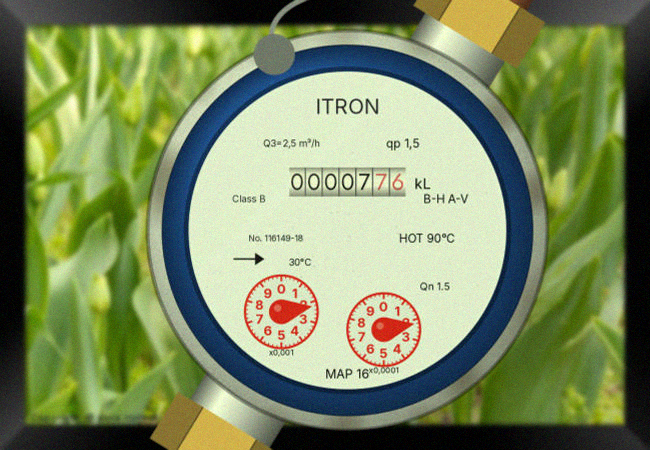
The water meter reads 7.7622 kL
